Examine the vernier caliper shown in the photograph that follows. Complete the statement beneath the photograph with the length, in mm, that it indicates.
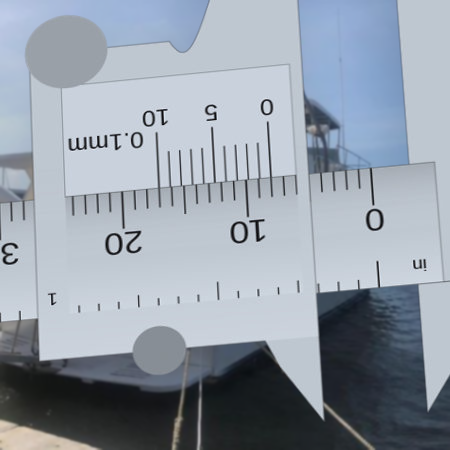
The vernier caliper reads 8.0 mm
